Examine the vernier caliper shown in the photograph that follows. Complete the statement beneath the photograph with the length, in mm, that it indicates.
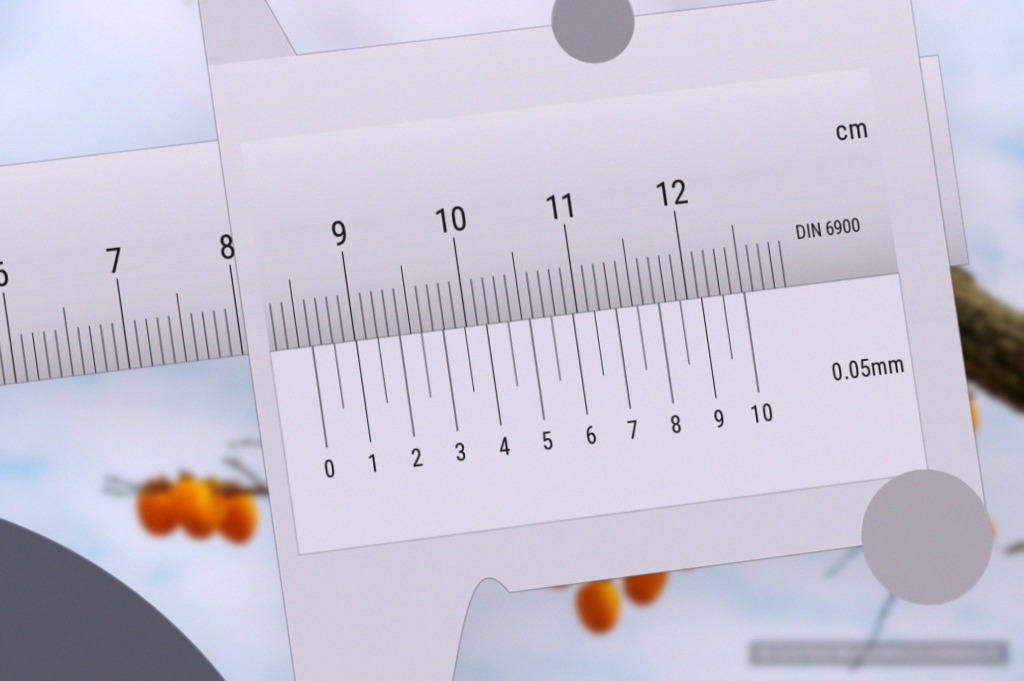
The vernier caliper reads 86.2 mm
